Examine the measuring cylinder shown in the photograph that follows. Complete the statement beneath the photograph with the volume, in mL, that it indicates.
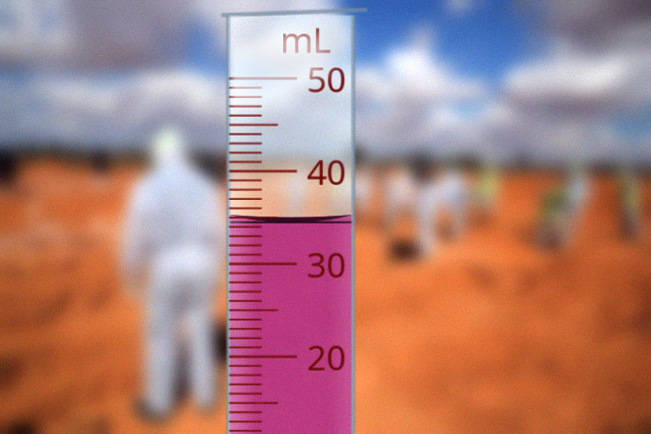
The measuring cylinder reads 34.5 mL
